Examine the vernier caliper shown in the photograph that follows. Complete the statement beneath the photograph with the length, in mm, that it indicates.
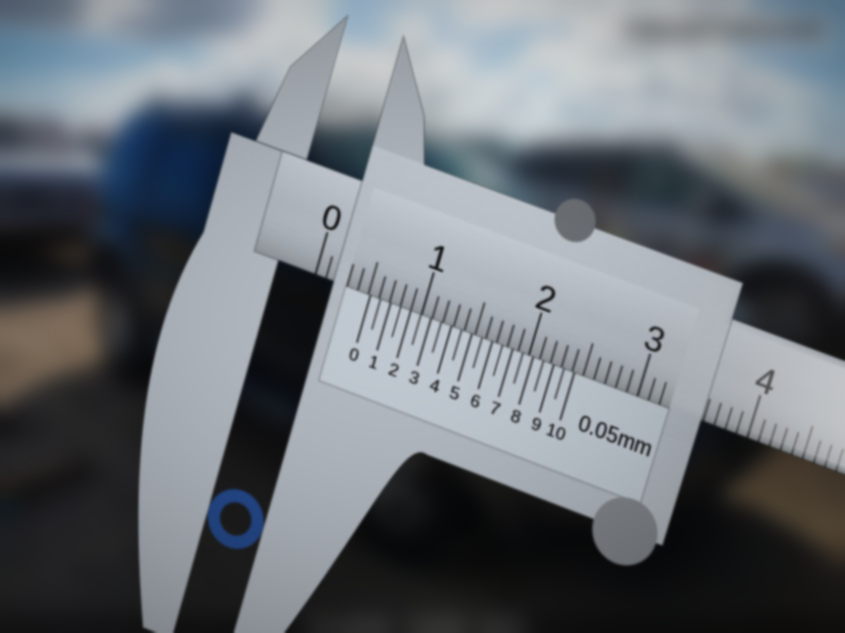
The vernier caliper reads 5.2 mm
